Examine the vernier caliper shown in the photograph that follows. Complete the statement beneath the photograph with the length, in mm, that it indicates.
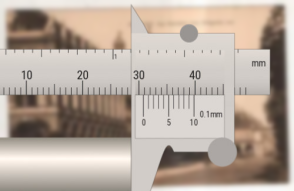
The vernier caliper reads 30.8 mm
